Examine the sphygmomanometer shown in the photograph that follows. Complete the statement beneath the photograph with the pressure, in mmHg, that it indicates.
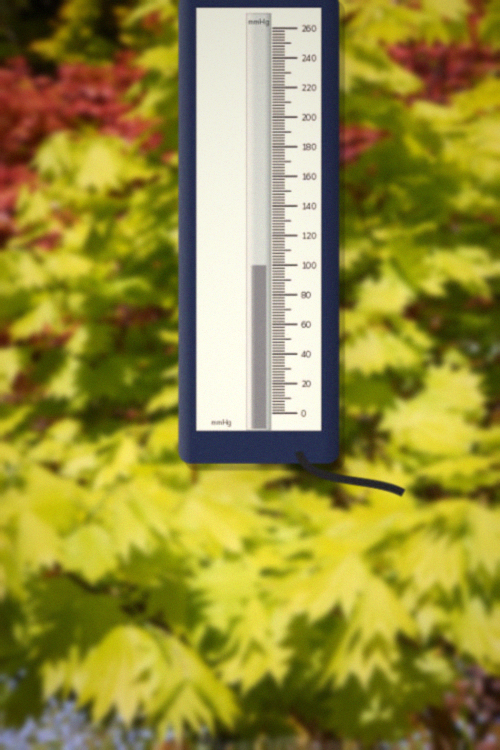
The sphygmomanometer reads 100 mmHg
